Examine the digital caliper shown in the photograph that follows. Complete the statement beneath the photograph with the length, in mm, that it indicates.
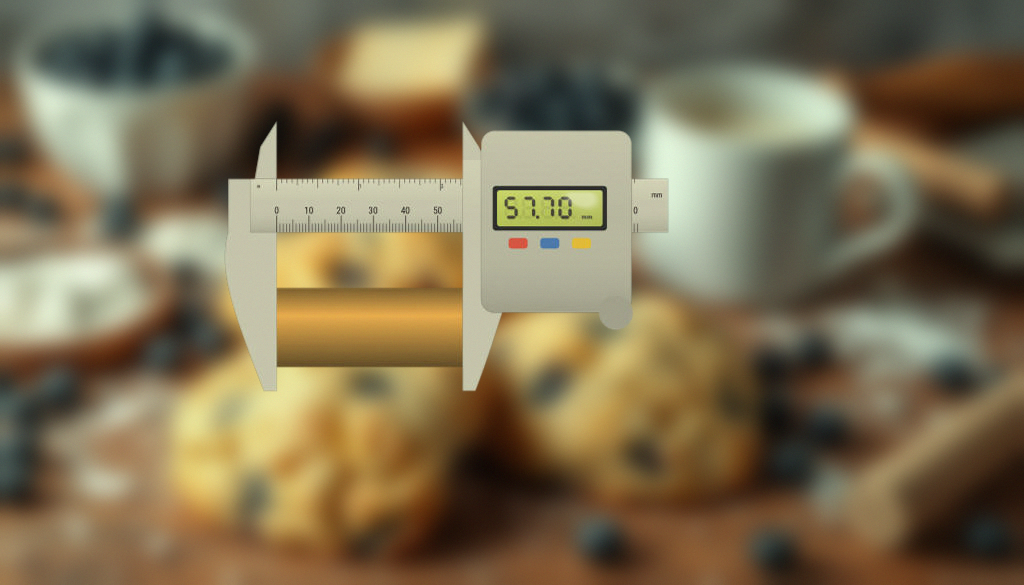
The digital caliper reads 57.70 mm
